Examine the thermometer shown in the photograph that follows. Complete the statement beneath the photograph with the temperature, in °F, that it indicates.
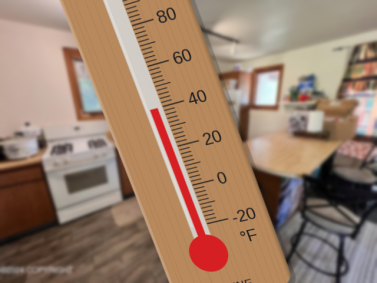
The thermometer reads 40 °F
